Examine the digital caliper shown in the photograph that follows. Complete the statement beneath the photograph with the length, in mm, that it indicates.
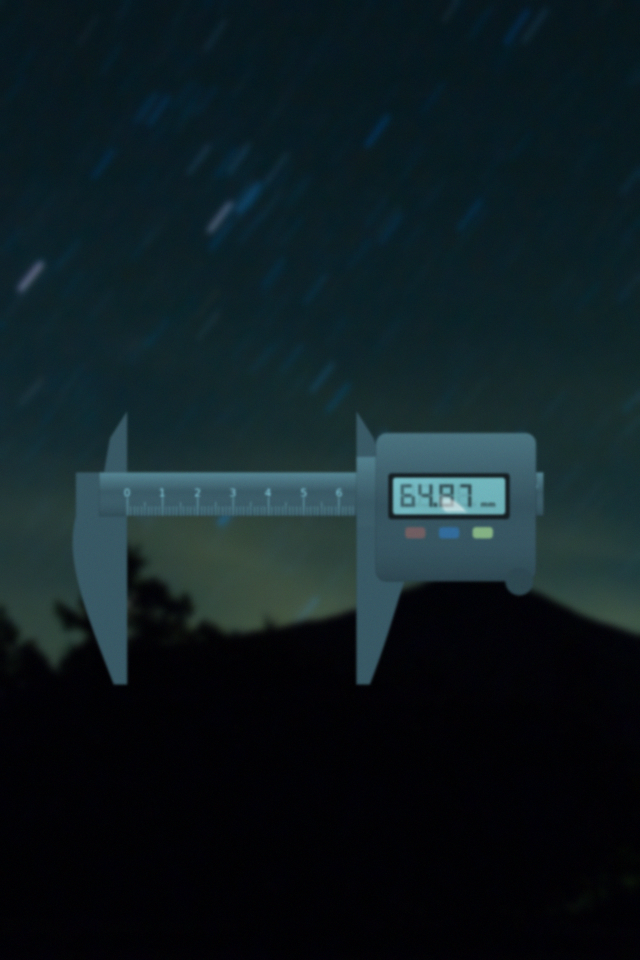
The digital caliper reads 64.87 mm
